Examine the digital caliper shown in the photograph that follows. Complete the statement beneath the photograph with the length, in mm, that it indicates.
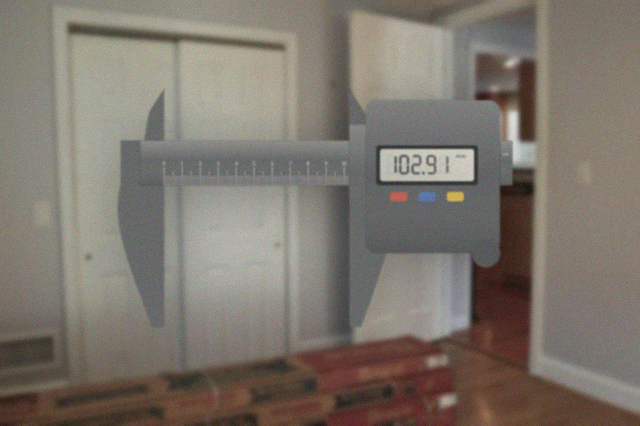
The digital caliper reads 102.91 mm
